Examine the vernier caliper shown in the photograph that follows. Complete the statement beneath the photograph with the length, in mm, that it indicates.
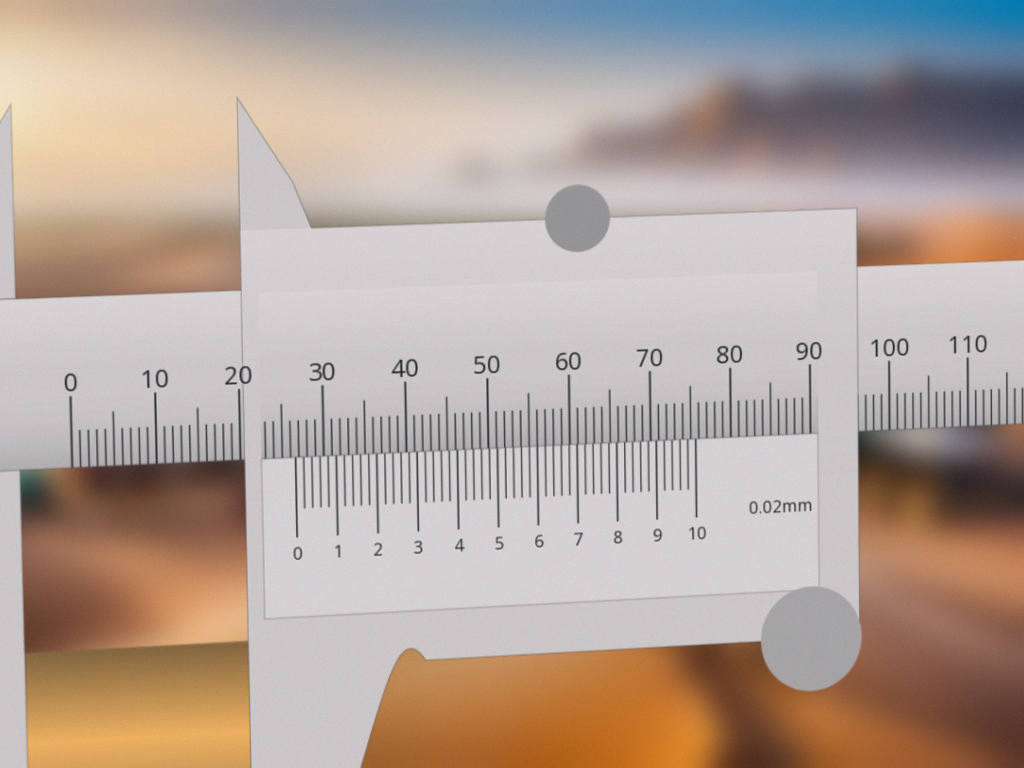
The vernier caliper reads 26.6 mm
